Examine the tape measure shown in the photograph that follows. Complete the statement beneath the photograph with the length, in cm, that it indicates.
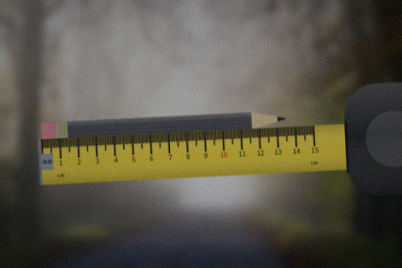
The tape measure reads 13.5 cm
